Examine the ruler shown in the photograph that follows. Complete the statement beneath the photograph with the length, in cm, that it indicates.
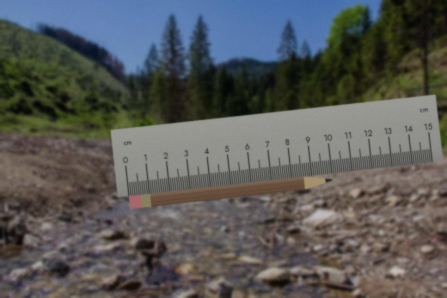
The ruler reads 10 cm
